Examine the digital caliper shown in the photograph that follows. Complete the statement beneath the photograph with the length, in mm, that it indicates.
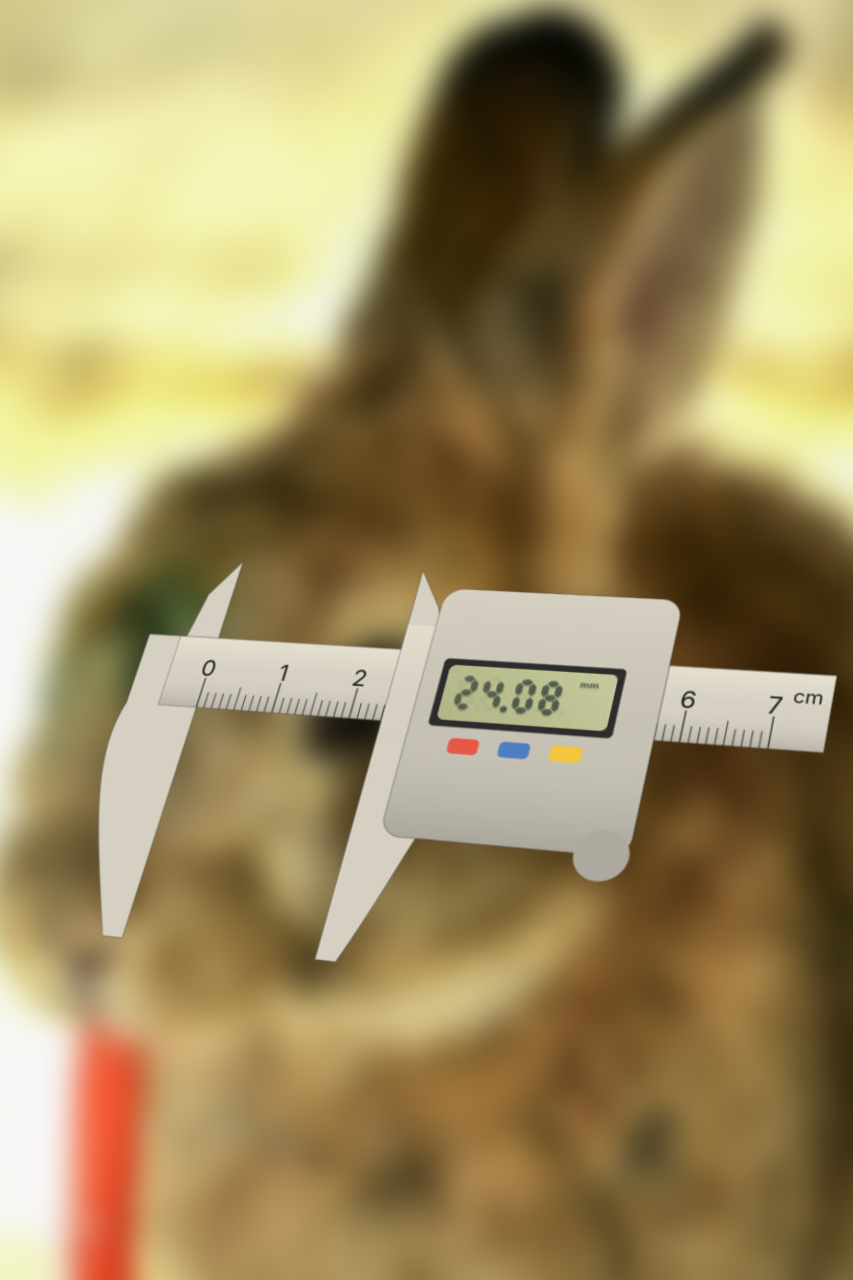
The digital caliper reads 24.08 mm
